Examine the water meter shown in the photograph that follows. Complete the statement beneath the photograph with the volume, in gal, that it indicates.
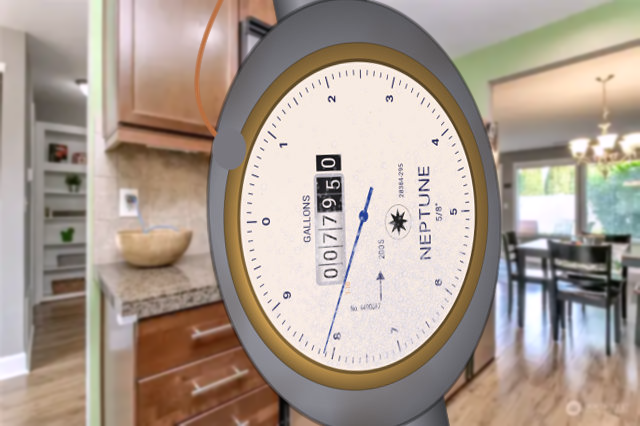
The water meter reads 77948.1 gal
